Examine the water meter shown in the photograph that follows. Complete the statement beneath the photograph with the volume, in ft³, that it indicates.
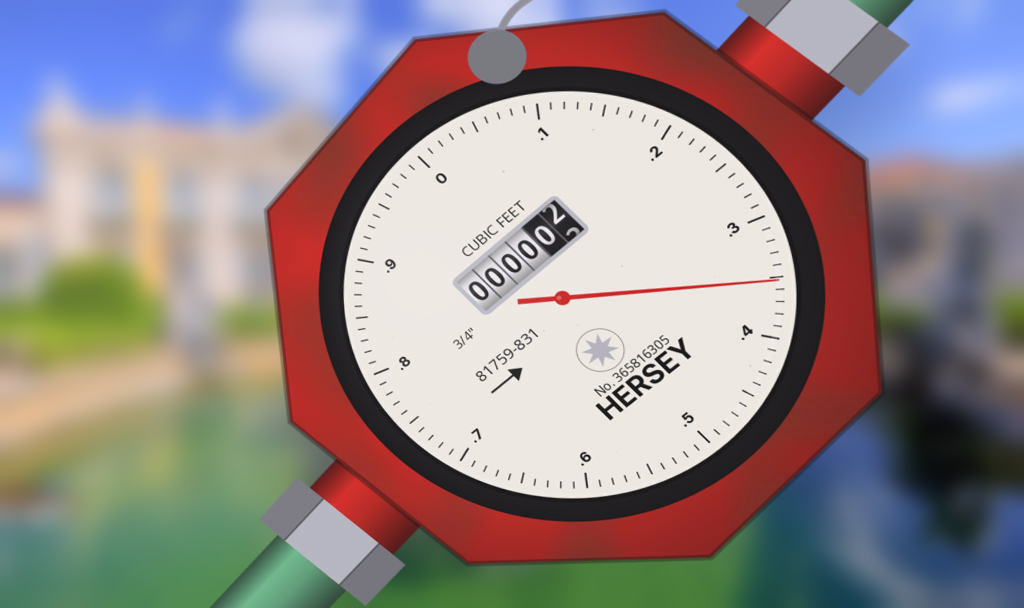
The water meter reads 2.35 ft³
